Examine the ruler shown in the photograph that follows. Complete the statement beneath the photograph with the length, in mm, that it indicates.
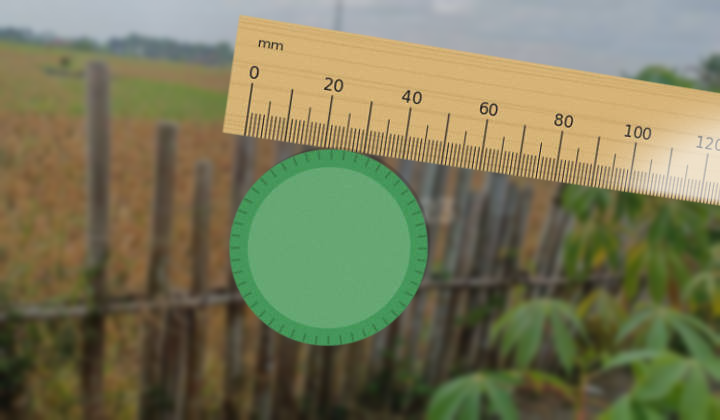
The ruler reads 50 mm
